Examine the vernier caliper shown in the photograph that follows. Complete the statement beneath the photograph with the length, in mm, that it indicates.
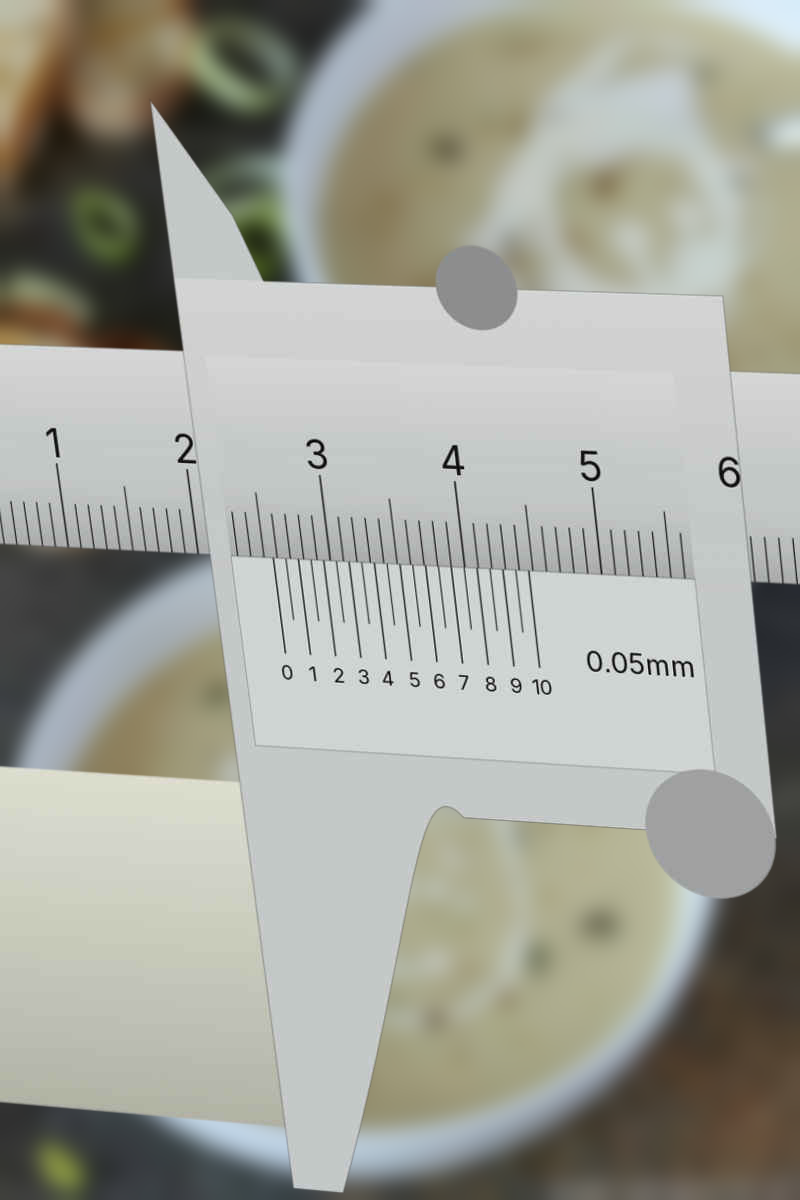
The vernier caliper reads 25.7 mm
